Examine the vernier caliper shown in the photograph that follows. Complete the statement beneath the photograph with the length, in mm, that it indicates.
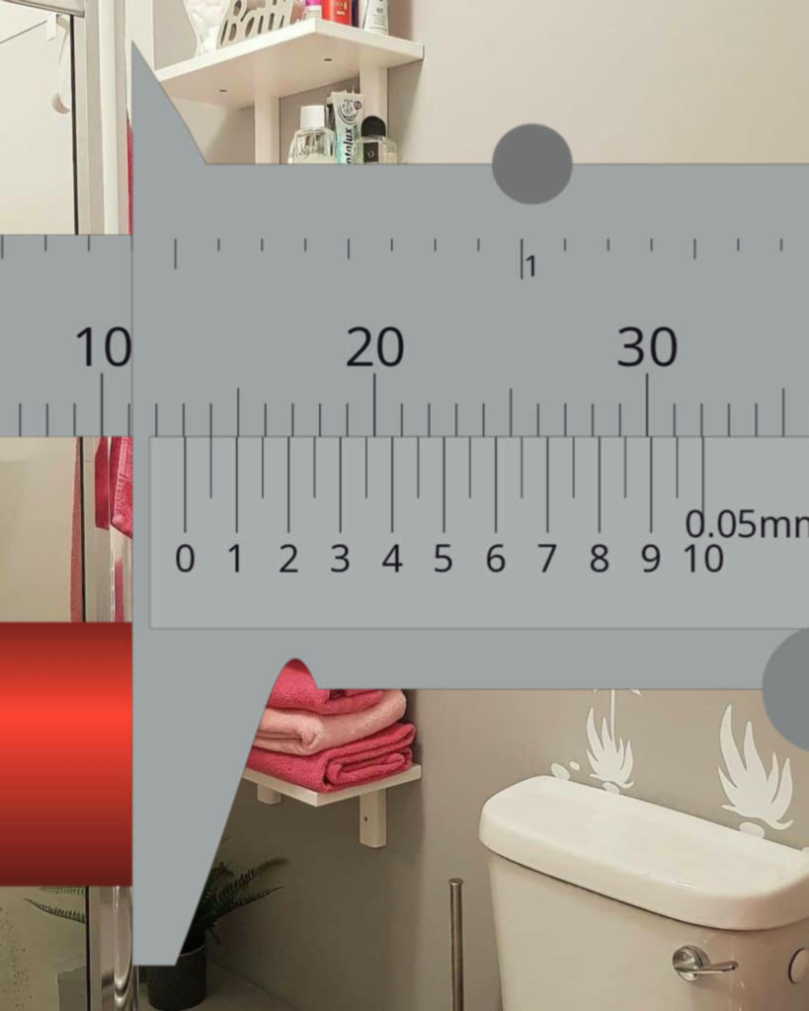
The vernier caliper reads 13.05 mm
